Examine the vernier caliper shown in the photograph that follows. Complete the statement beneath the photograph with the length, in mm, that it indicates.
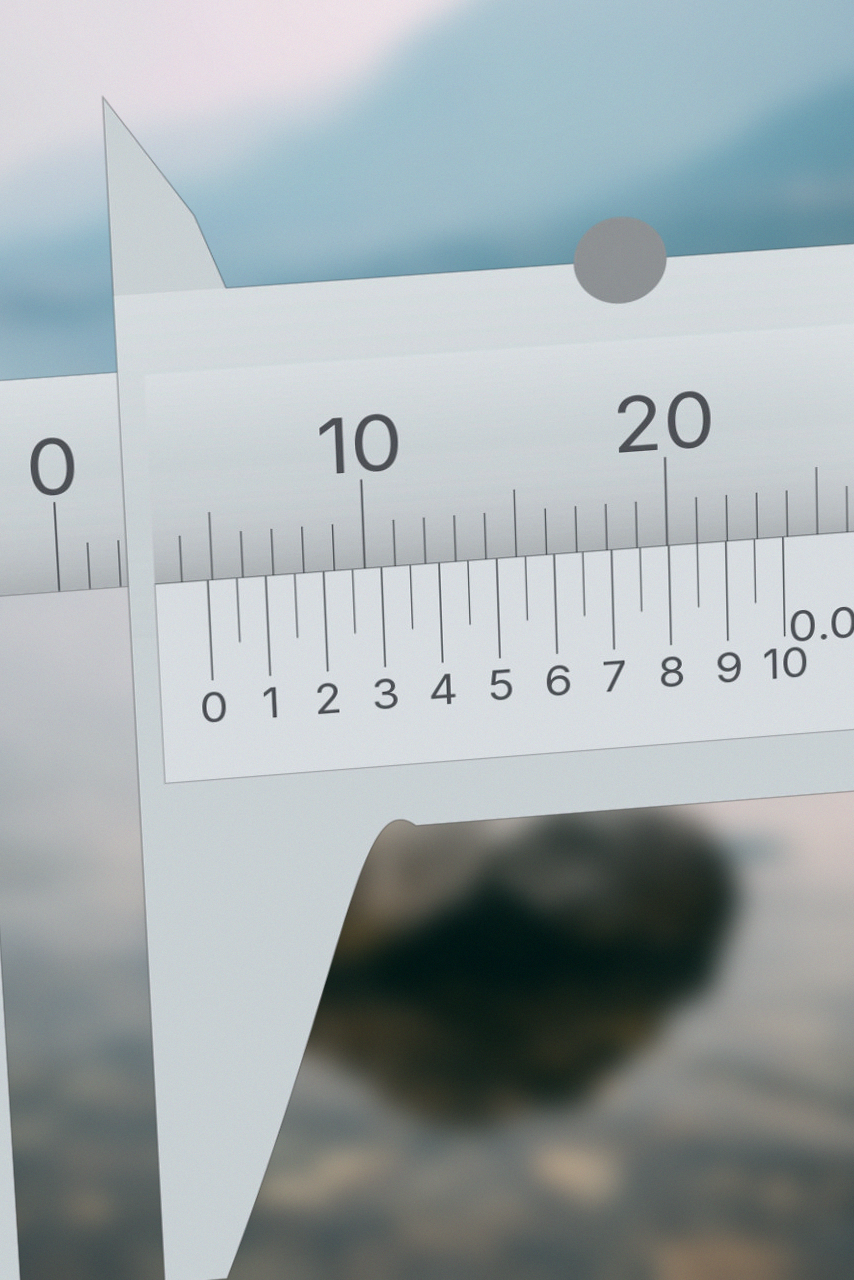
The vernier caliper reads 4.85 mm
